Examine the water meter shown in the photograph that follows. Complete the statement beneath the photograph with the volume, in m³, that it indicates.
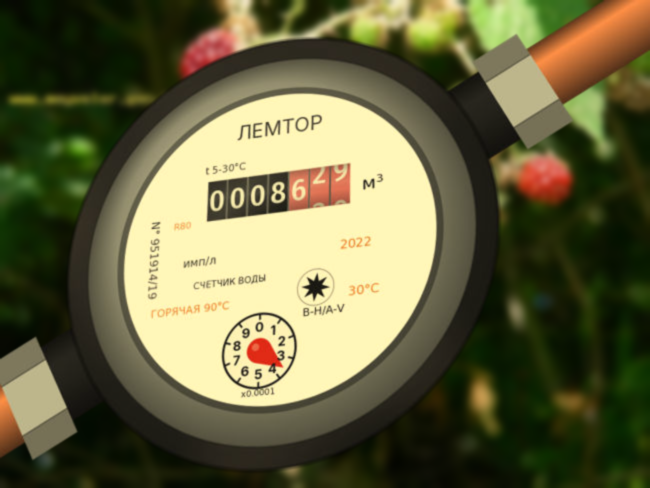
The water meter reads 8.6293 m³
